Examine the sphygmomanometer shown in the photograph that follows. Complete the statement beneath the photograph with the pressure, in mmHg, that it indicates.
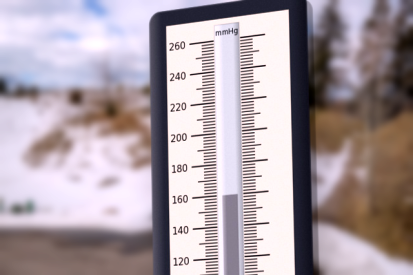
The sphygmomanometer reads 160 mmHg
